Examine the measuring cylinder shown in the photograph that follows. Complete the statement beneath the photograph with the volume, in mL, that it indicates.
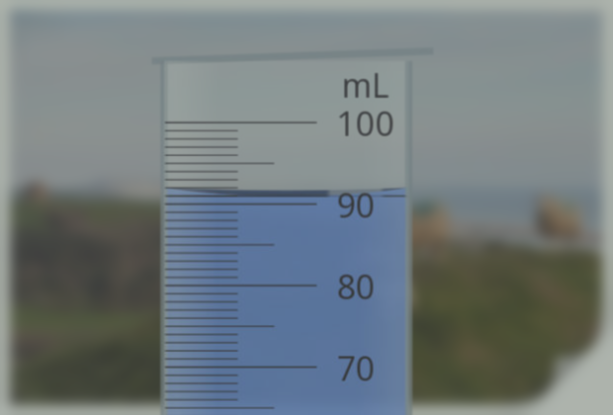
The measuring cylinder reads 91 mL
